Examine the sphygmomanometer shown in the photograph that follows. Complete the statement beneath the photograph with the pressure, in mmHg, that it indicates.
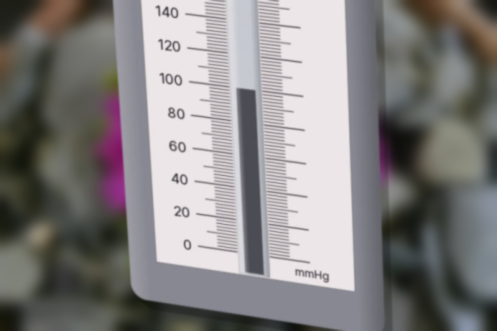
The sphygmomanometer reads 100 mmHg
